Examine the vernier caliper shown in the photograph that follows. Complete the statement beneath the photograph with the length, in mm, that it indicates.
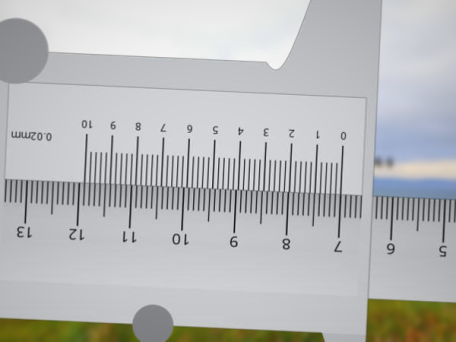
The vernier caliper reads 70.0 mm
